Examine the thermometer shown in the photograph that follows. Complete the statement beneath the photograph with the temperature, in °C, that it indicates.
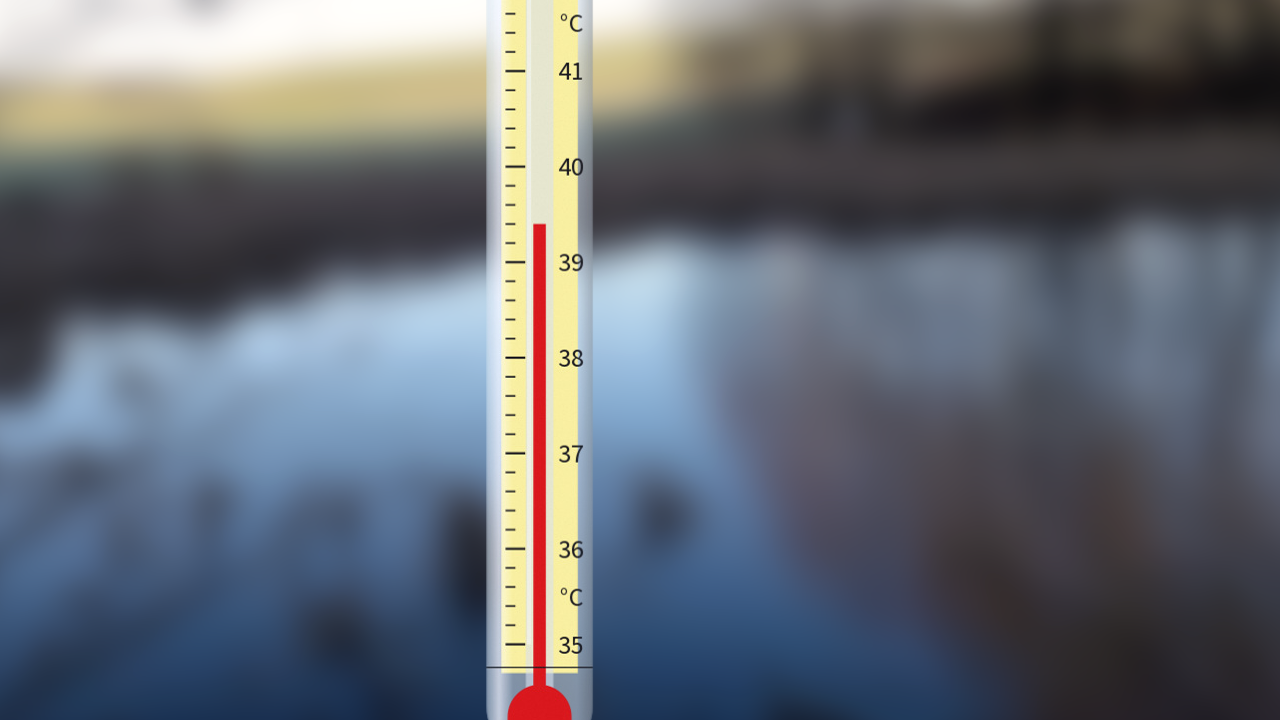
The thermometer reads 39.4 °C
